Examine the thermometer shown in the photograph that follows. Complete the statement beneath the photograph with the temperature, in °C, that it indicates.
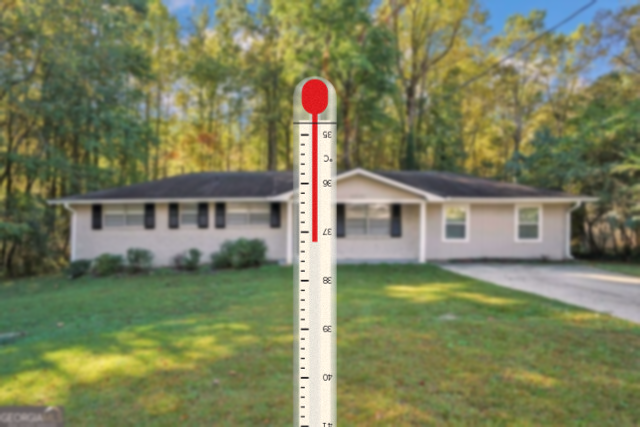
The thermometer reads 37.2 °C
